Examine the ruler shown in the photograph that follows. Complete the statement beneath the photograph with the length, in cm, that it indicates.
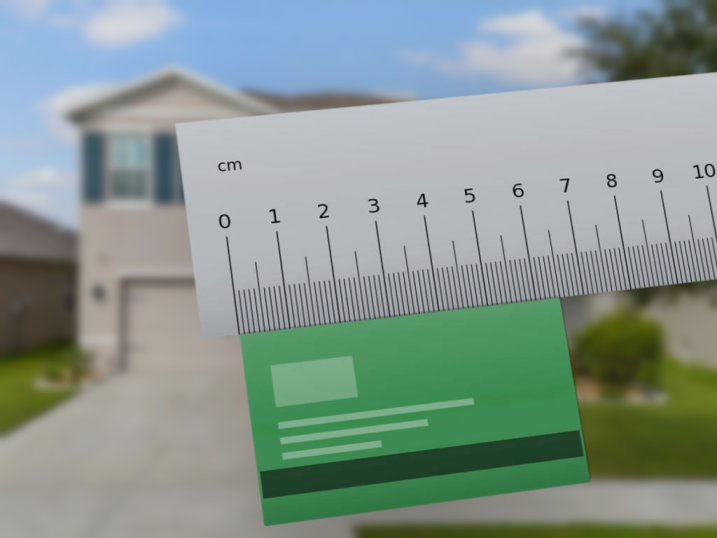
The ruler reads 6.5 cm
